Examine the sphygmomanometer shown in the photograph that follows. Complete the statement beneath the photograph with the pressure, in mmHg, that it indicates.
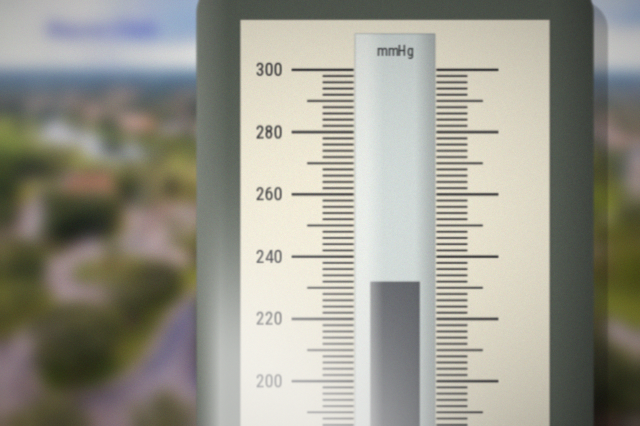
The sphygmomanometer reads 232 mmHg
